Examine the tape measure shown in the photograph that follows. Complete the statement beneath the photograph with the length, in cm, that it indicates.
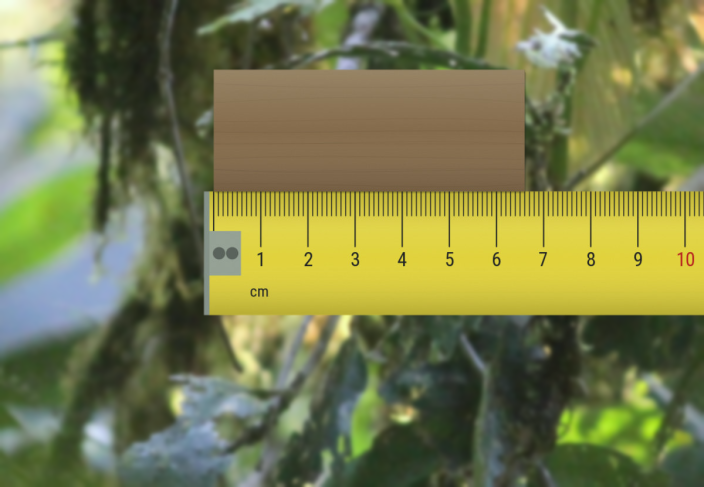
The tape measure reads 6.6 cm
